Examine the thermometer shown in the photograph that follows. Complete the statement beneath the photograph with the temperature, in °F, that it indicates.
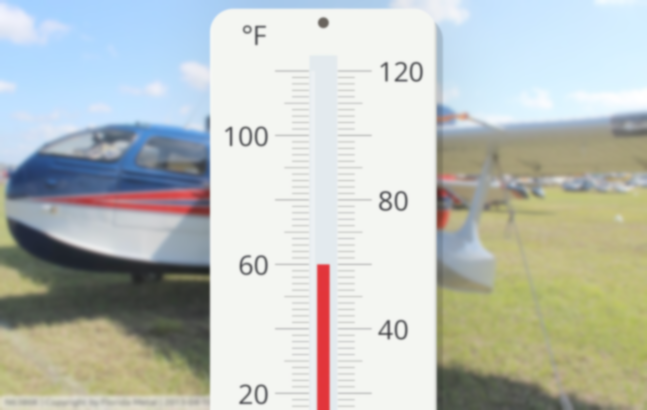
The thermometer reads 60 °F
